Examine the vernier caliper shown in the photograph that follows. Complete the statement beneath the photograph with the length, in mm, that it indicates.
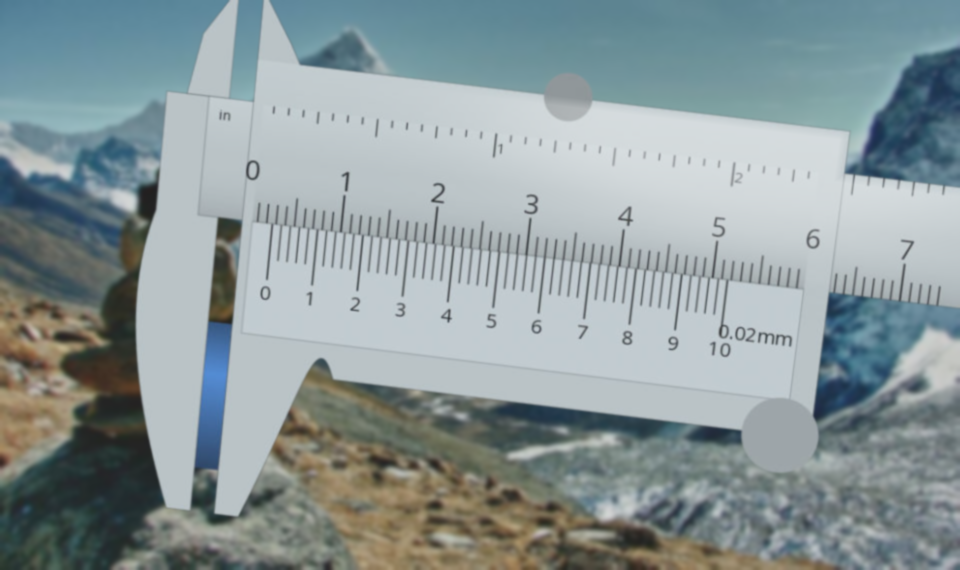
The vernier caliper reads 2.6 mm
